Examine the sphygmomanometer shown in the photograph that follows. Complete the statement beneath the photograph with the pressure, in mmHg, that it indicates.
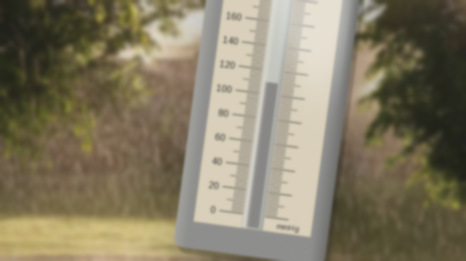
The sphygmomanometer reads 110 mmHg
